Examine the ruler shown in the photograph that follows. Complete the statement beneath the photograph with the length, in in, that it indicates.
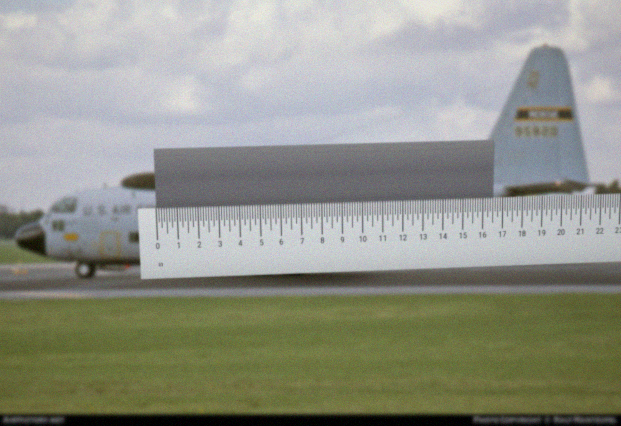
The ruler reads 16.5 in
